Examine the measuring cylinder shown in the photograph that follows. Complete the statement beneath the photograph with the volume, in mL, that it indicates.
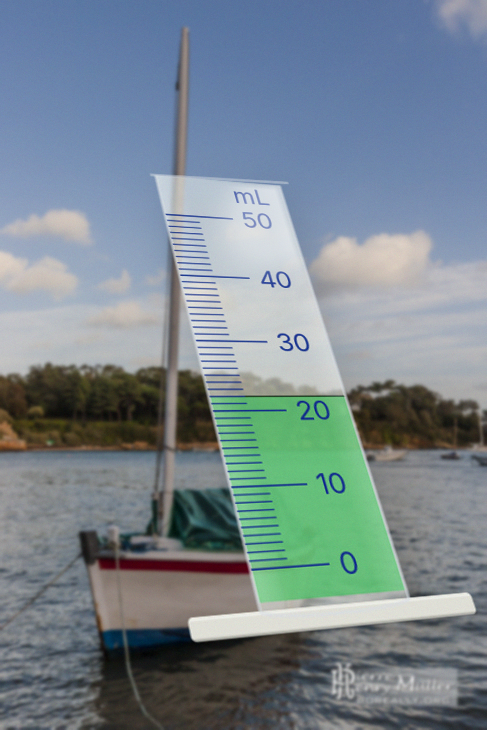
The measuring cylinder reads 22 mL
